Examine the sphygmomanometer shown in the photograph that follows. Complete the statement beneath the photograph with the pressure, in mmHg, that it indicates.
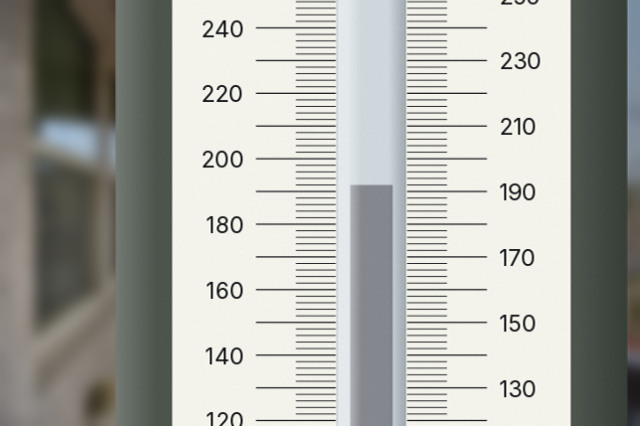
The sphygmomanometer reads 192 mmHg
